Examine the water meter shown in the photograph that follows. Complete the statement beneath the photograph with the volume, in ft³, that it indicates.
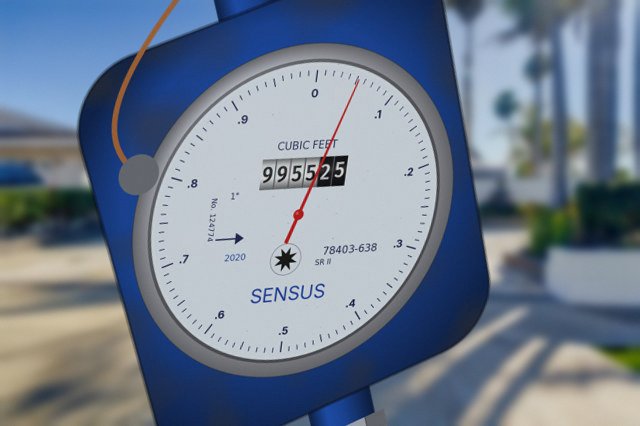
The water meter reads 995525.05 ft³
